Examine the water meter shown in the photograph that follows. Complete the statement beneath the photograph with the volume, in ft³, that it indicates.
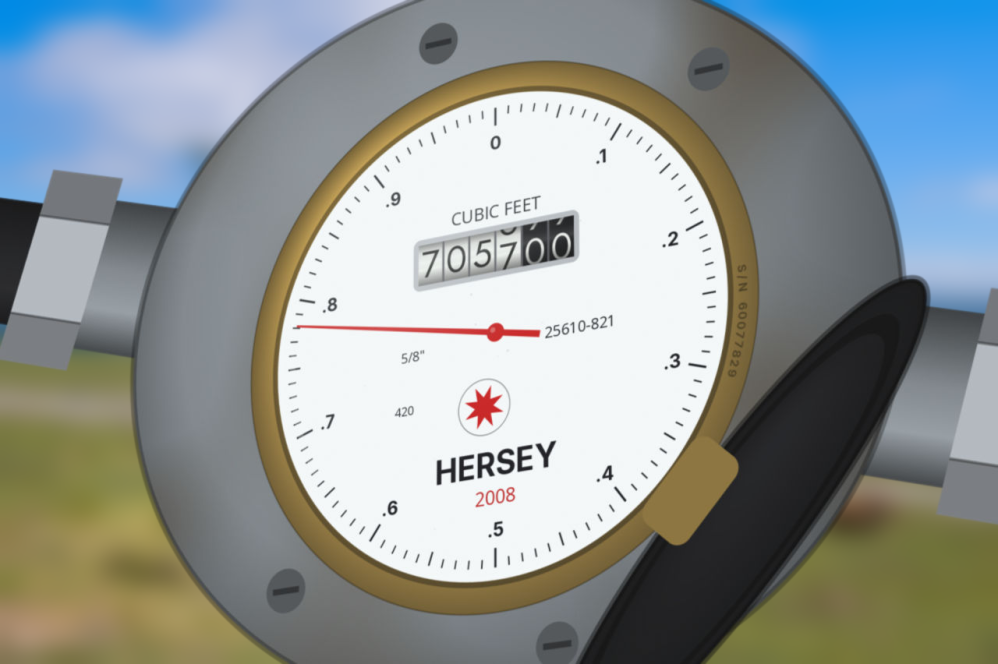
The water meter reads 705699.78 ft³
